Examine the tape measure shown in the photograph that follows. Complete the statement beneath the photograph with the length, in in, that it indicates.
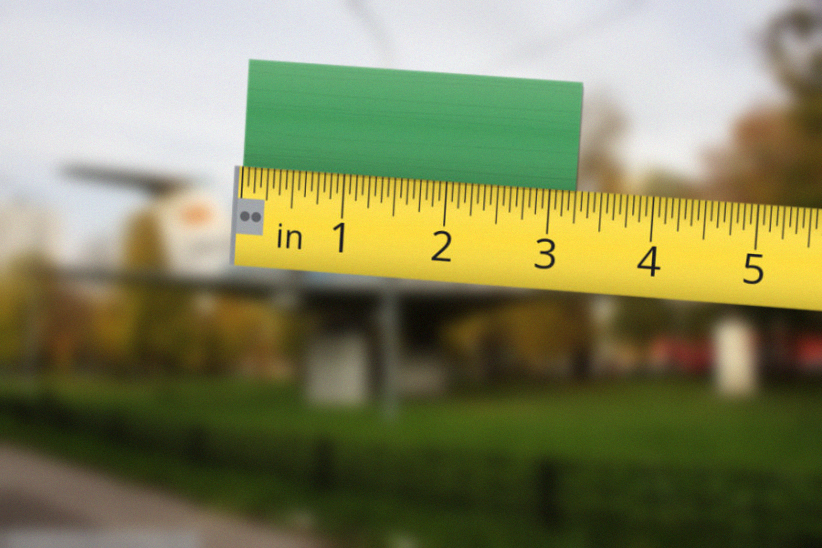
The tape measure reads 3.25 in
